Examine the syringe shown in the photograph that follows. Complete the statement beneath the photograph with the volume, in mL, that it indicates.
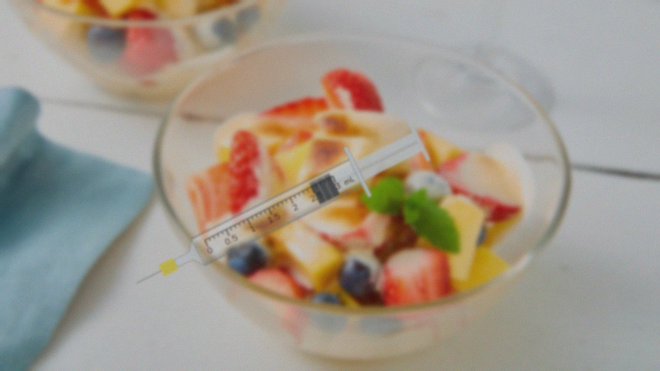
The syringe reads 2.5 mL
